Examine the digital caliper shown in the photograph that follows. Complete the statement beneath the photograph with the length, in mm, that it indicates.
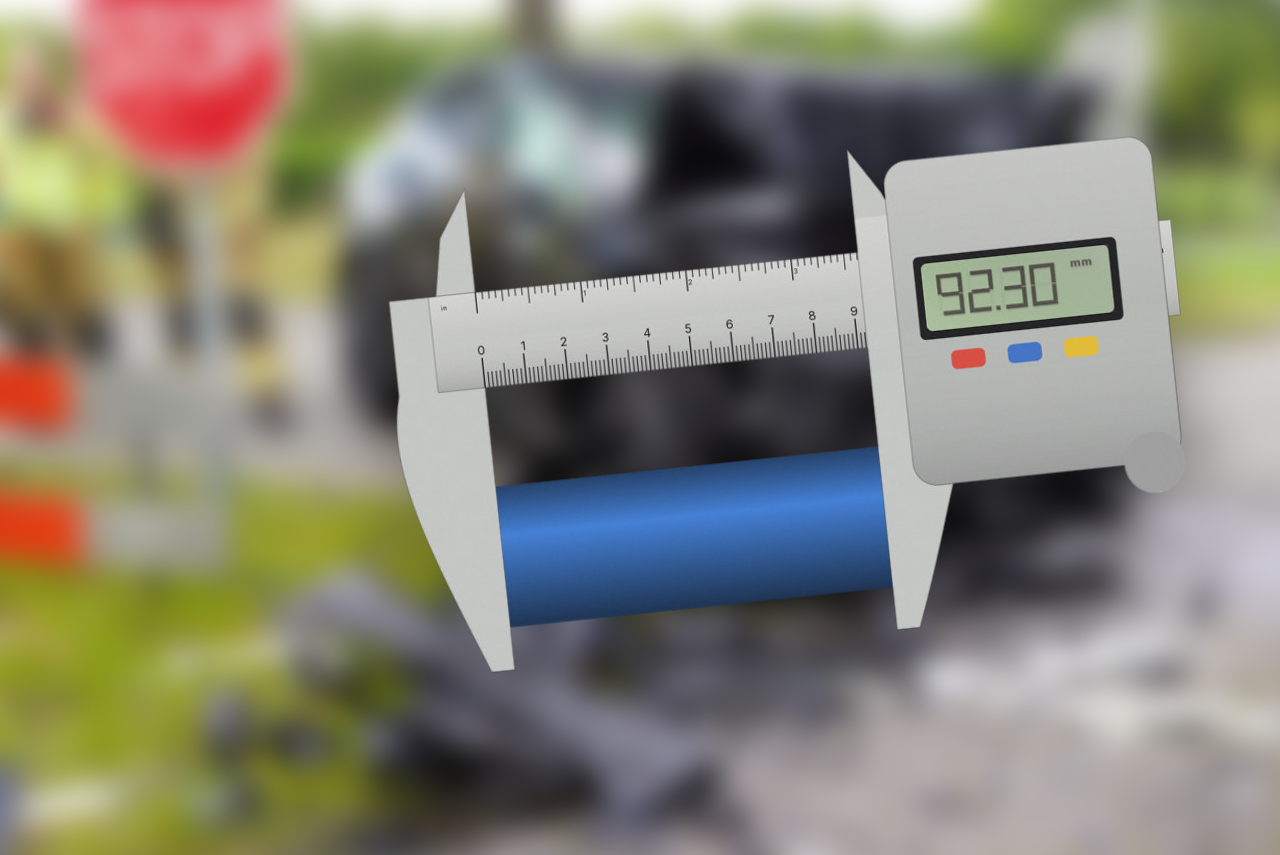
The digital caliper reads 92.30 mm
